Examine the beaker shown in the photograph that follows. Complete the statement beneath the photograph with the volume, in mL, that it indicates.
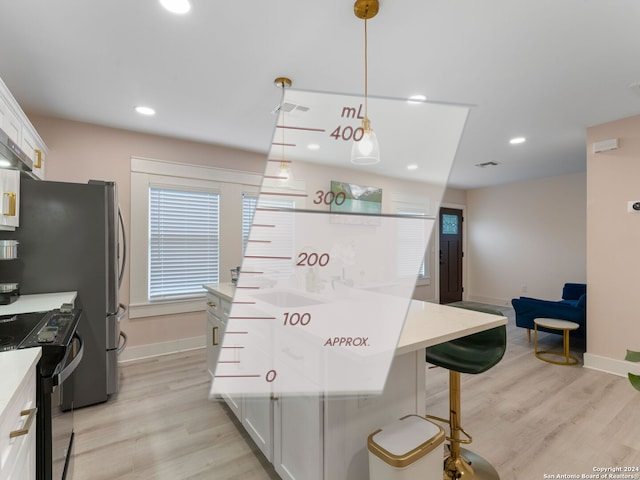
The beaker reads 275 mL
